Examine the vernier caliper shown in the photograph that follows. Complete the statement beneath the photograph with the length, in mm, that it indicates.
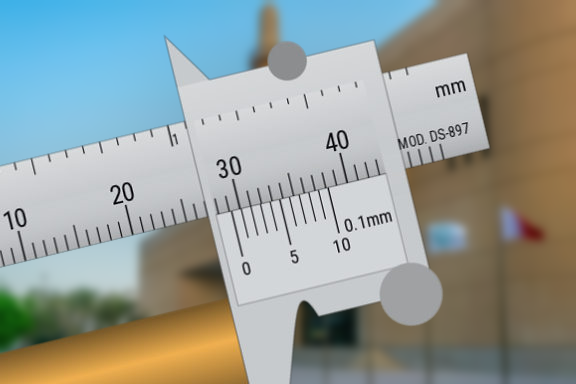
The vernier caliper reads 29.2 mm
